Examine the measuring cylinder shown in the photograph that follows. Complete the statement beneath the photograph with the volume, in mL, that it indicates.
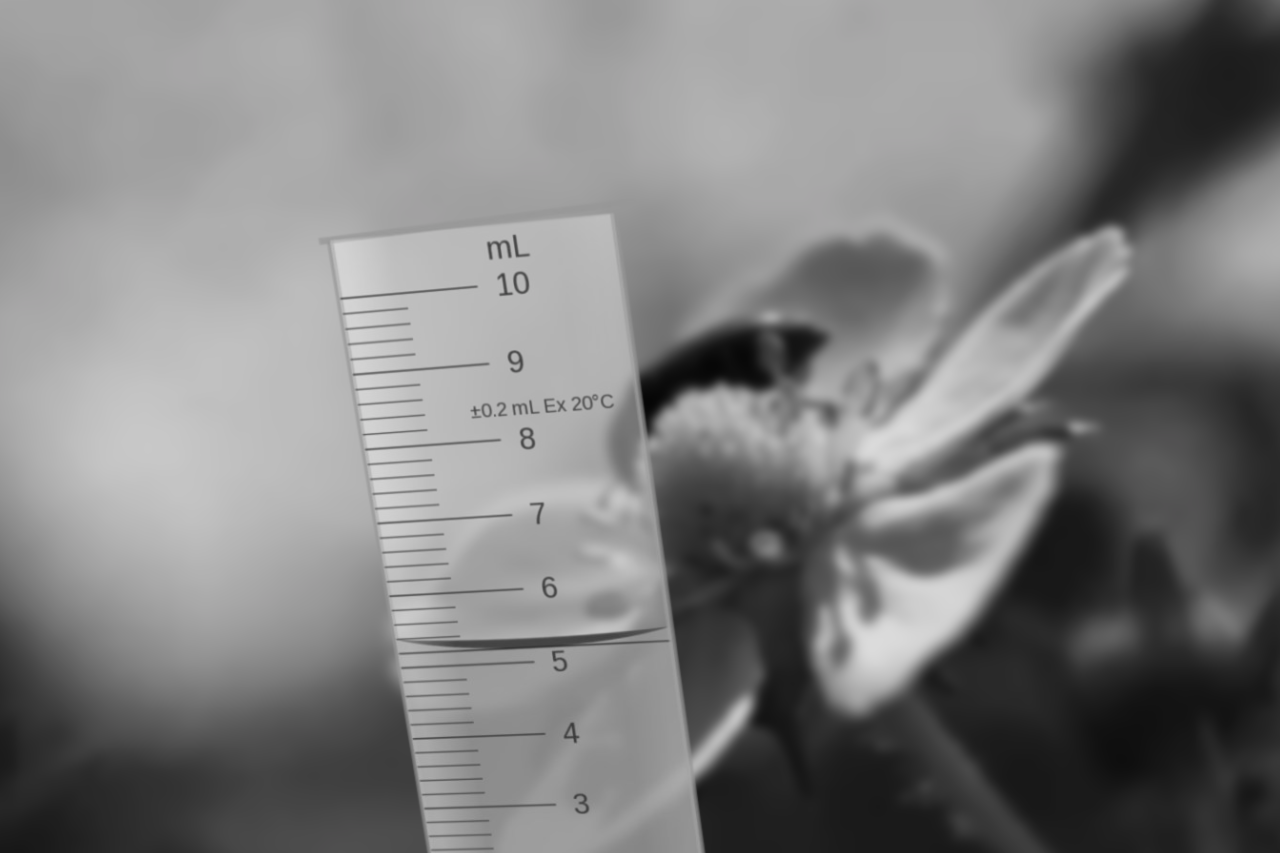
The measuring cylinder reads 5.2 mL
